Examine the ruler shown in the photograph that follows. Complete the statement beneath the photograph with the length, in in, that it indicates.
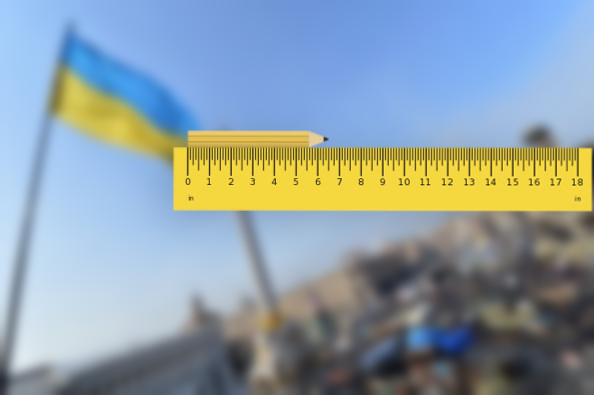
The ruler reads 6.5 in
